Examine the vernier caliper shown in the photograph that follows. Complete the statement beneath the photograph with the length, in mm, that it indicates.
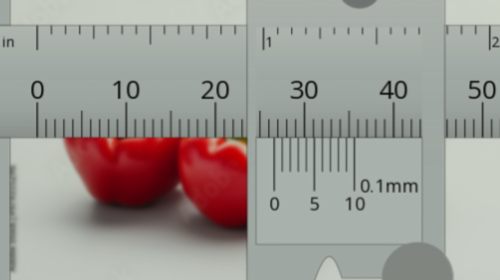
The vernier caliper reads 26.6 mm
